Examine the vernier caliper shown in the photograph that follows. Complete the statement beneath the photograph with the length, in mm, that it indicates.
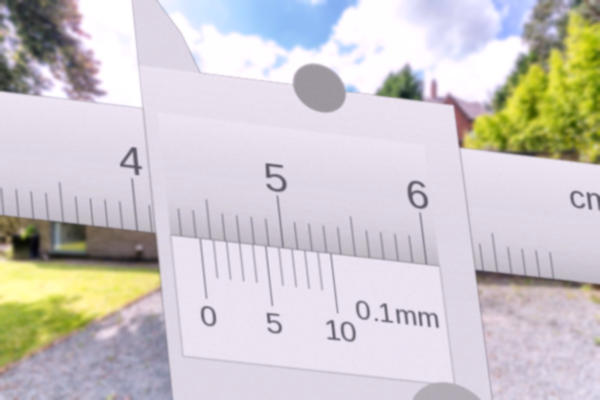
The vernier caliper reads 44.3 mm
